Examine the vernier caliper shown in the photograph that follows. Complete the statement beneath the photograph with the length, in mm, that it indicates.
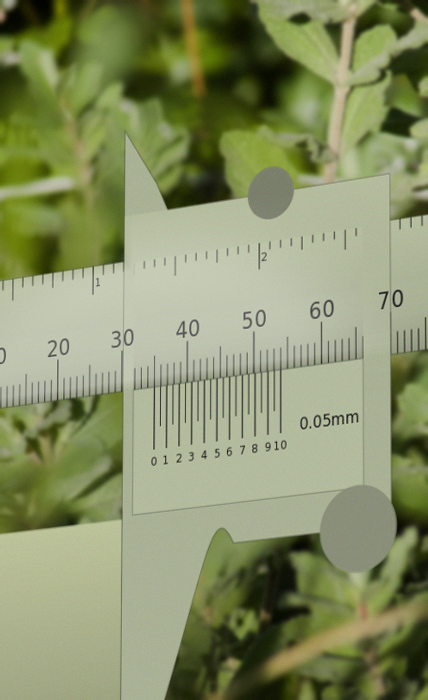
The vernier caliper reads 35.0 mm
